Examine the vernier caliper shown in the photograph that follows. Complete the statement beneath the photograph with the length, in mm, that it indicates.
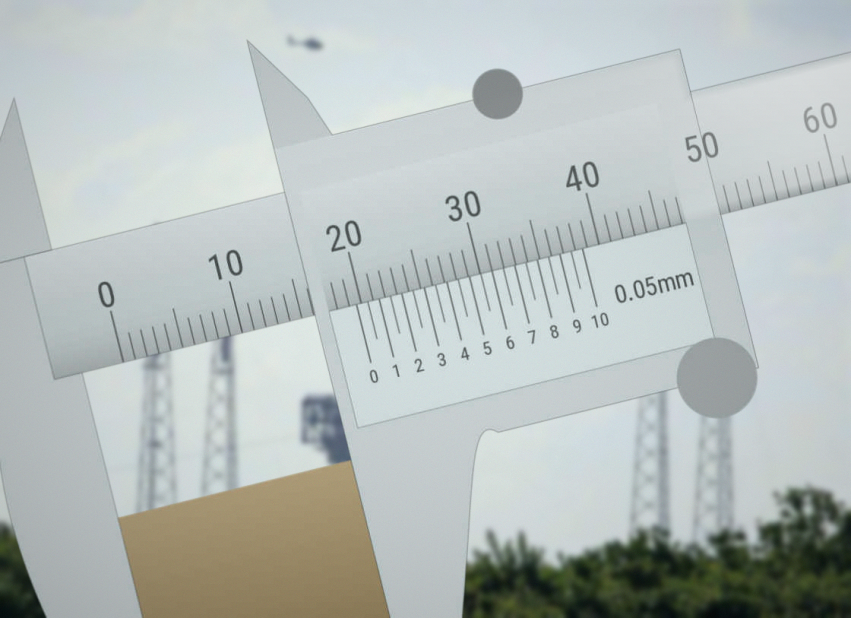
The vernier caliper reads 19.6 mm
